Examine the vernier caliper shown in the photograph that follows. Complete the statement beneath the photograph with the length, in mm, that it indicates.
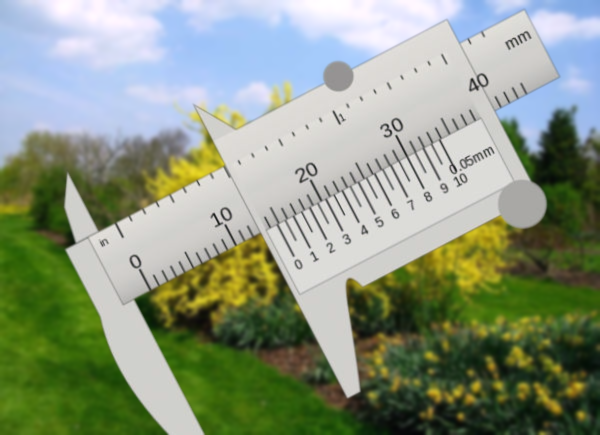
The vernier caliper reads 14.8 mm
